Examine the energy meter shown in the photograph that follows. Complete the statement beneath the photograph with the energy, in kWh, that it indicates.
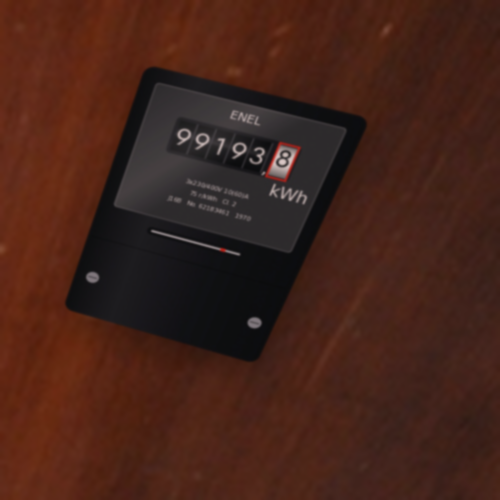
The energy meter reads 99193.8 kWh
